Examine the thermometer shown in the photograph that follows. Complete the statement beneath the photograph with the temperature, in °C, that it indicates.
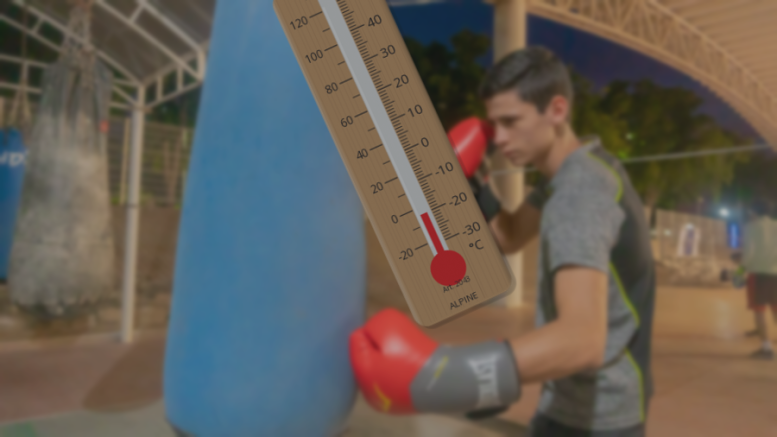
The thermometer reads -20 °C
